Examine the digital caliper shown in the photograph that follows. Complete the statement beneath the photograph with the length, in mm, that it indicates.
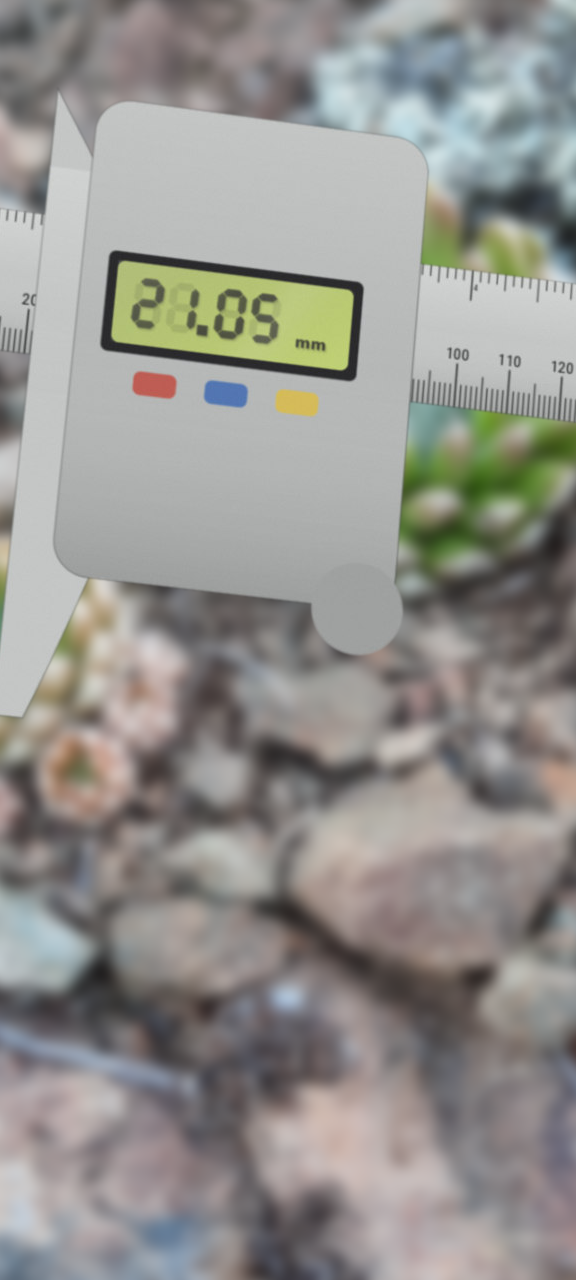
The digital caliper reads 21.05 mm
